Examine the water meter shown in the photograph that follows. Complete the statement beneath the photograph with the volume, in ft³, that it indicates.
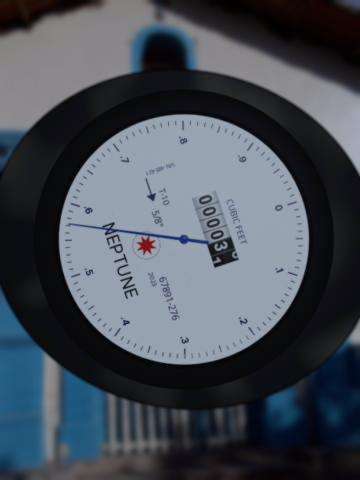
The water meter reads 30.57 ft³
